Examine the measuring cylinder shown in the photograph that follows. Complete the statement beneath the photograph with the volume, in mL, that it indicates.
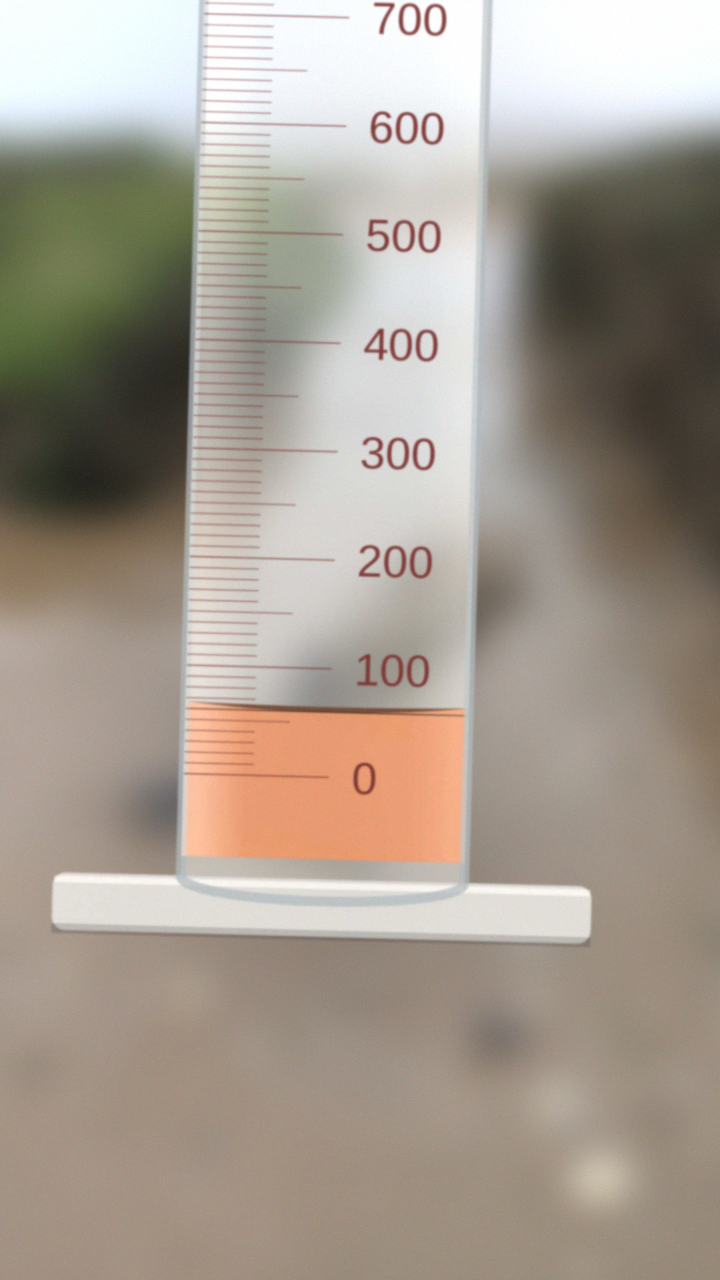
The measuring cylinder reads 60 mL
